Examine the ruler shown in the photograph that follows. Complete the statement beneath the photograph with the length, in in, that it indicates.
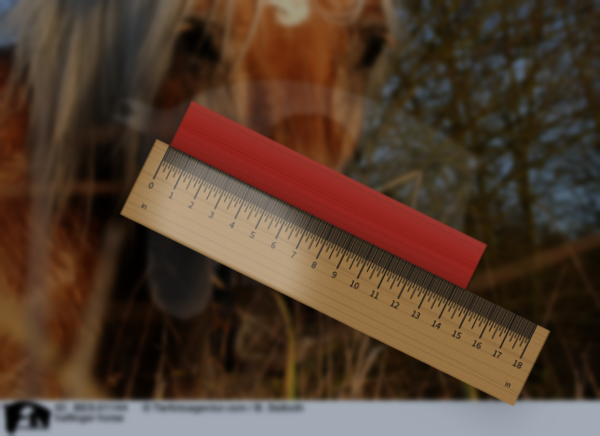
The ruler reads 14.5 in
